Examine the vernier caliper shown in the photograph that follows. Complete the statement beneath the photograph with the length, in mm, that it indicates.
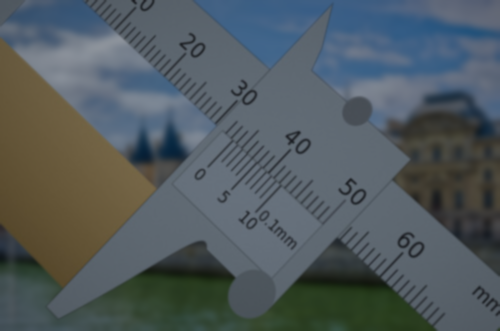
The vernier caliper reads 33.4 mm
